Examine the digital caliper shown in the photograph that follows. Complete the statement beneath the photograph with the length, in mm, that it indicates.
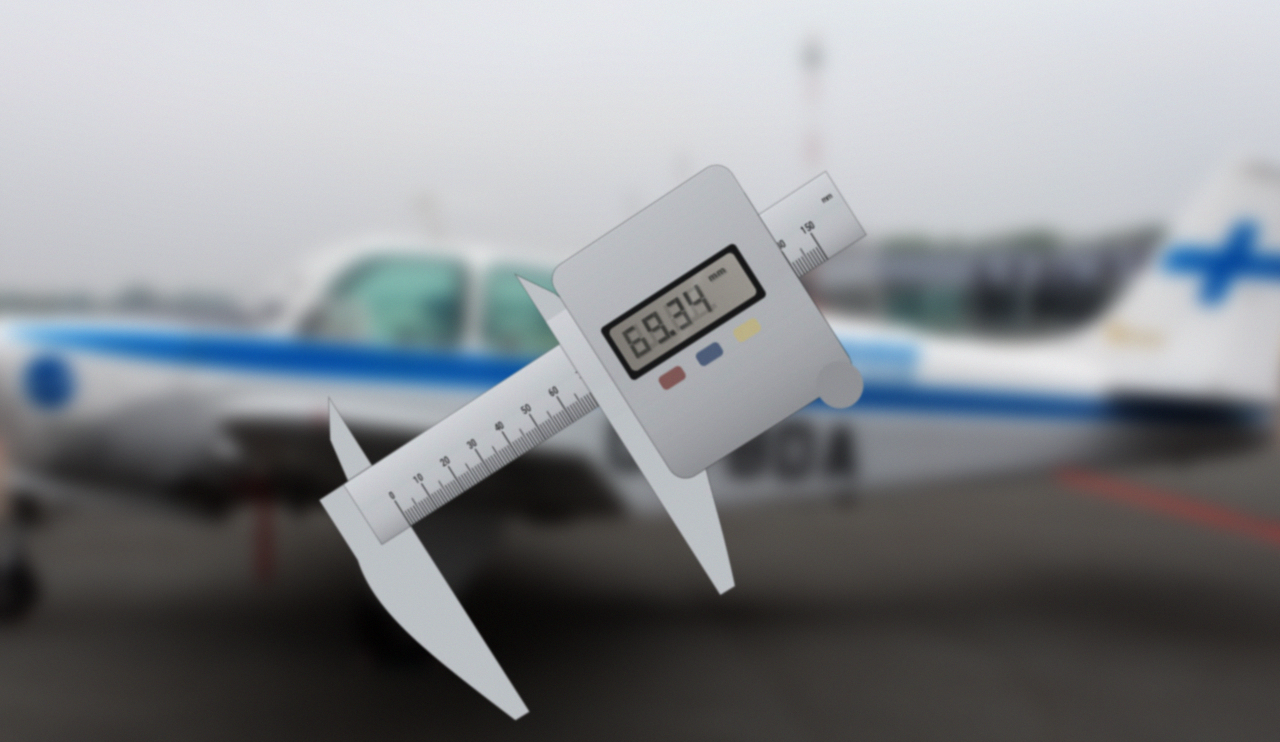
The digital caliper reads 69.34 mm
